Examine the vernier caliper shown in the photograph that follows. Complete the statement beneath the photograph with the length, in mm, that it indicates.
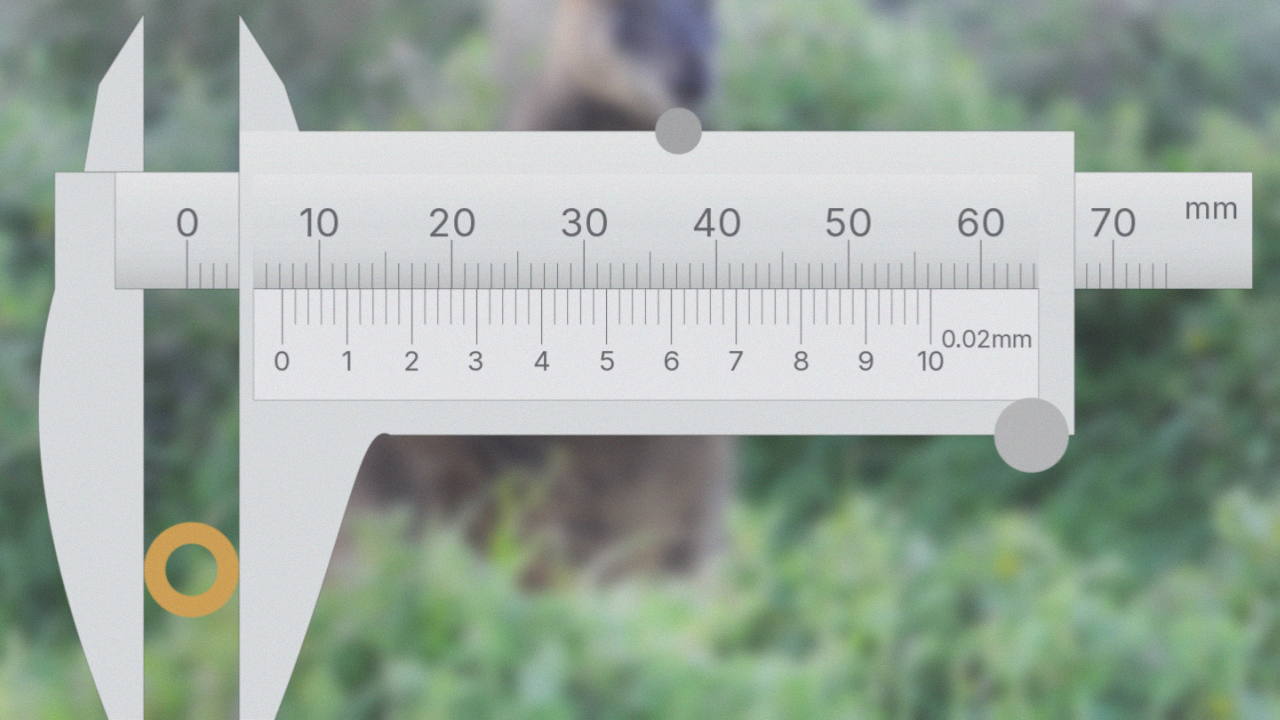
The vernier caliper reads 7.2 mm
